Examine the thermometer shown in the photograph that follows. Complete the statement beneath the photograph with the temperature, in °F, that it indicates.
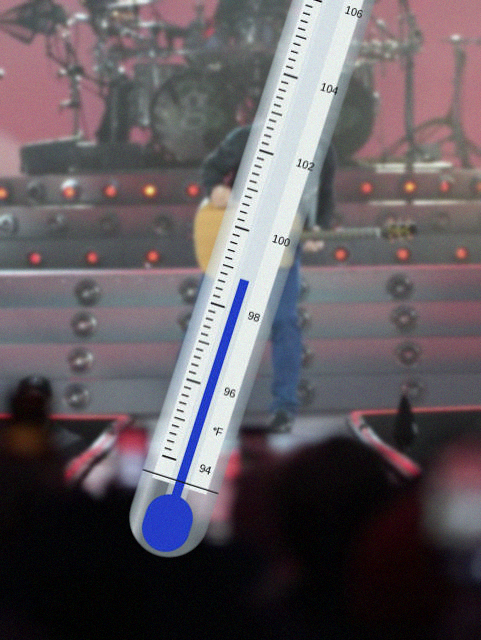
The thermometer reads 98.8 °F
